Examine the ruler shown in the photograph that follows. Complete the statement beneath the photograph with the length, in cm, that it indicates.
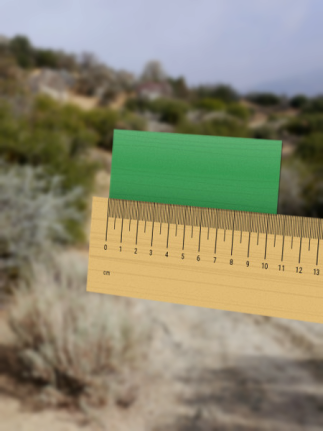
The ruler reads 10.5 cm
